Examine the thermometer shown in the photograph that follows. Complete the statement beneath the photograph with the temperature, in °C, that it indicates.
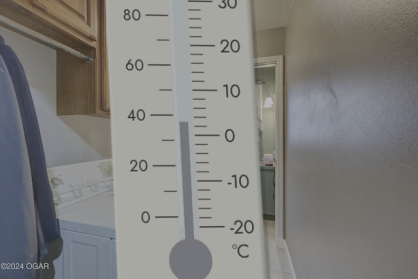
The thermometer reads 3 °C
